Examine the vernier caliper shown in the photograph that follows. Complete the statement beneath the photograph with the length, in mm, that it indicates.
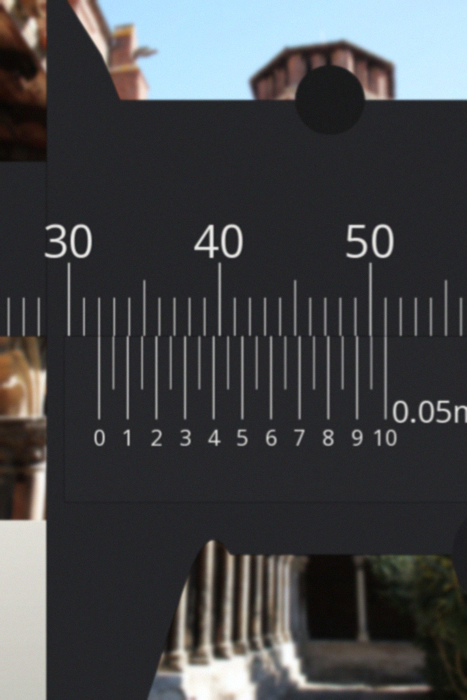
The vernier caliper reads 32.0 mm
